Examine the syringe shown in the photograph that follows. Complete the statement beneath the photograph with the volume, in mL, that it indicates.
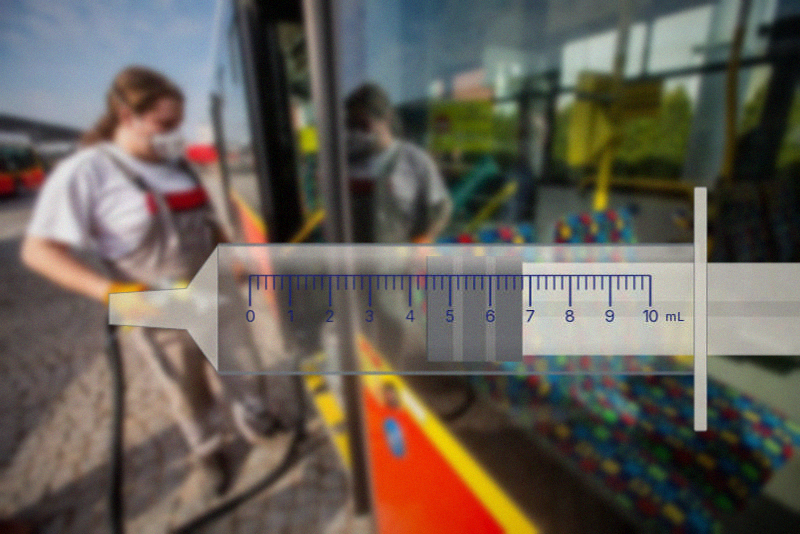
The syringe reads 4.4 mL
